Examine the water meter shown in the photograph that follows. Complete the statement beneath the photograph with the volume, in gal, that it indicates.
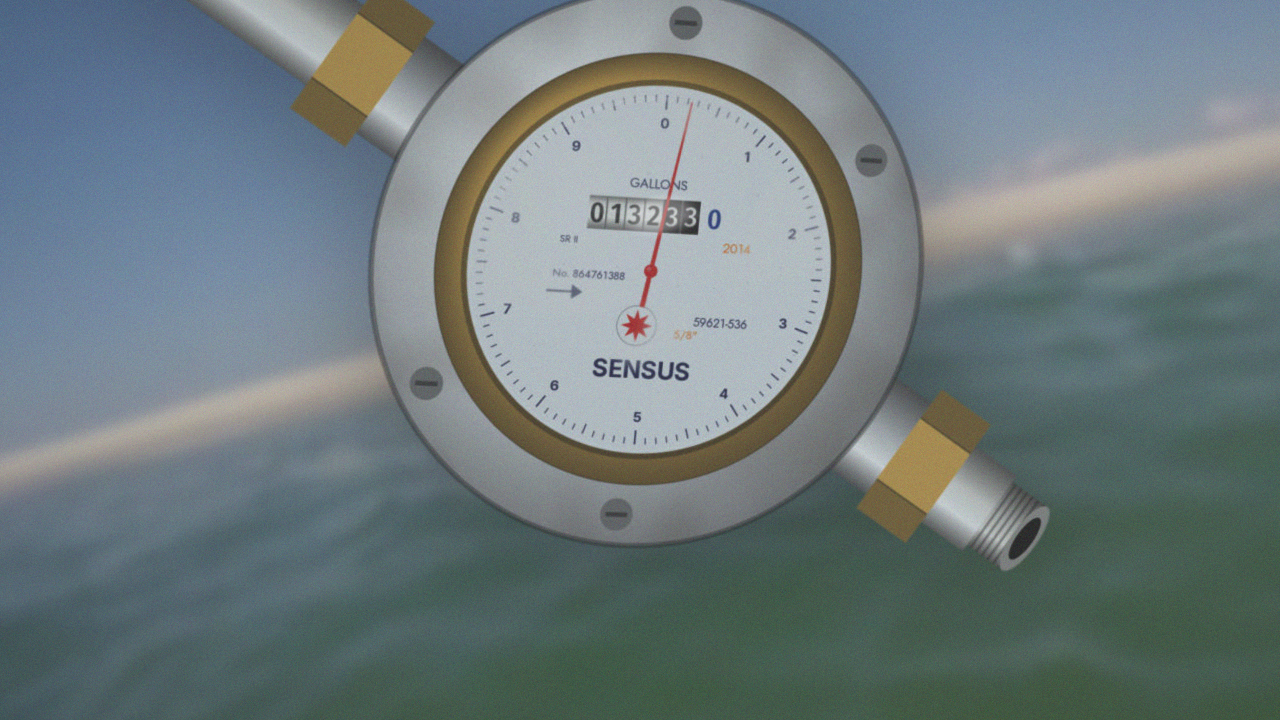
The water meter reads 132330.2 gal
